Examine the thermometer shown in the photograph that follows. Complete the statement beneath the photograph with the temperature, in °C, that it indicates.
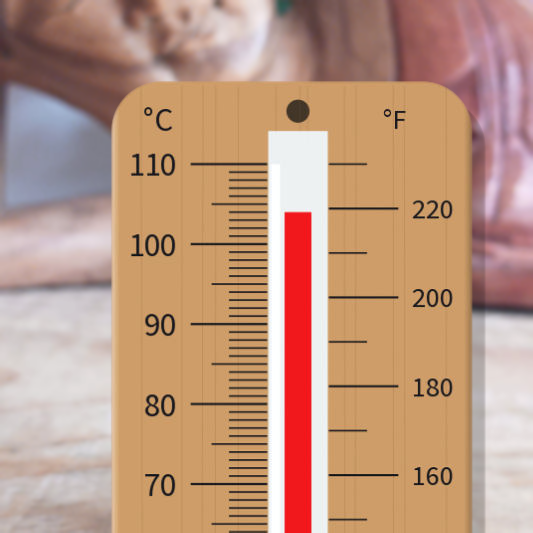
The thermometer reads 104 °C
